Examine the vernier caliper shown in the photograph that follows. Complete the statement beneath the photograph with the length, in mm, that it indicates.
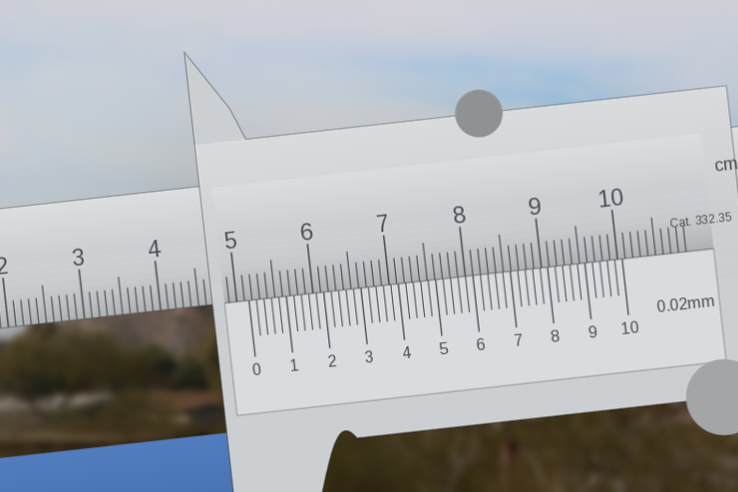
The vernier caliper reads 51.6 mm
